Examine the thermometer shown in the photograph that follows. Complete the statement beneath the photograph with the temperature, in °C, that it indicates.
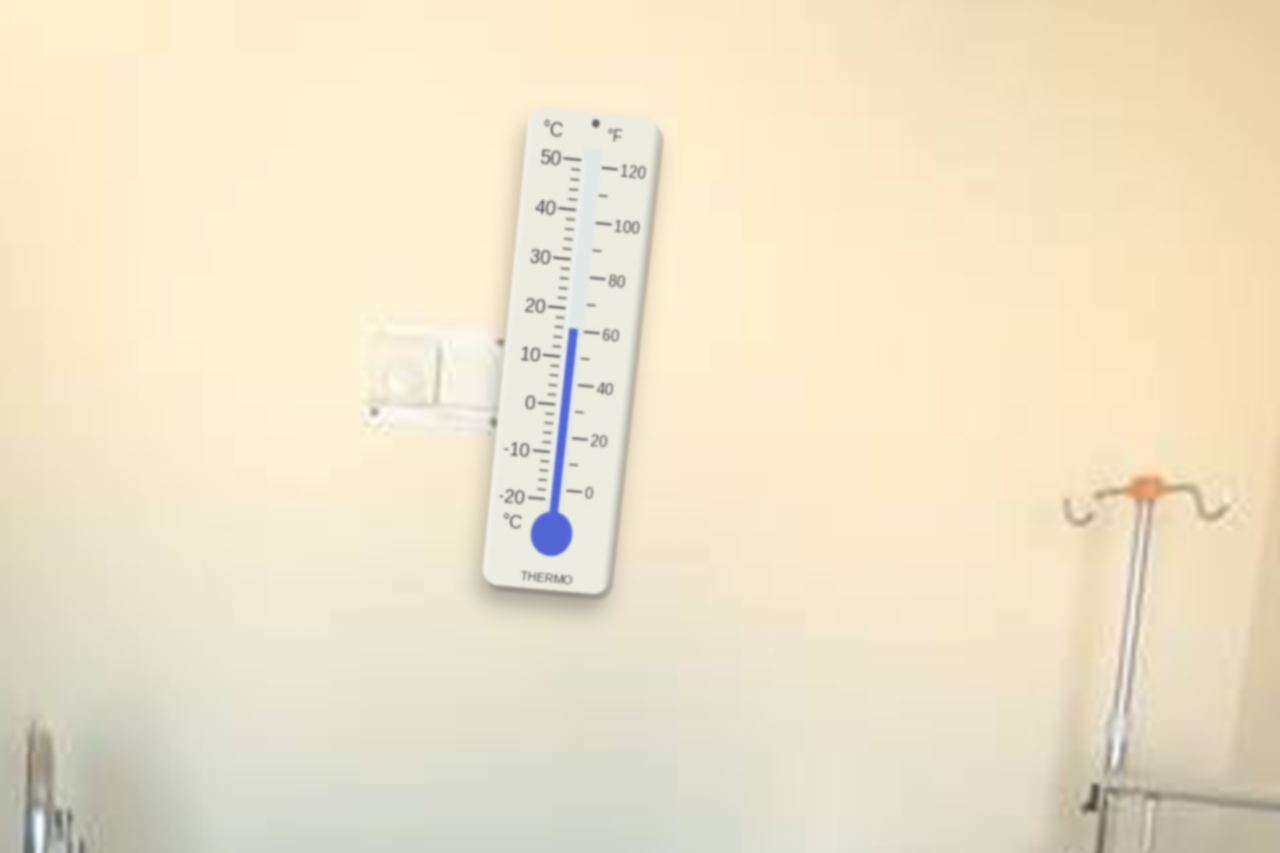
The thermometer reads 16 °C
